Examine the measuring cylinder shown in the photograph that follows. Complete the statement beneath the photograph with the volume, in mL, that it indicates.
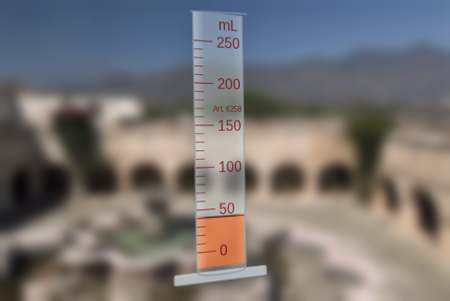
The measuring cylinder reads 40 mL
